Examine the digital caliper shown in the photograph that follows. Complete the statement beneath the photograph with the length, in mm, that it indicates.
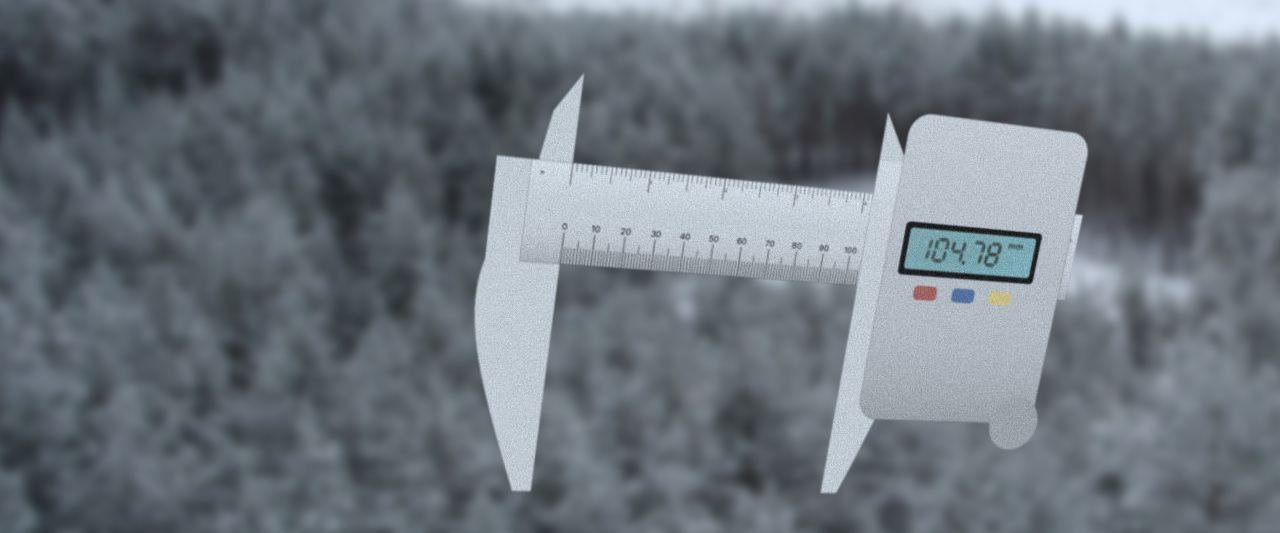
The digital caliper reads 104.78 mm
